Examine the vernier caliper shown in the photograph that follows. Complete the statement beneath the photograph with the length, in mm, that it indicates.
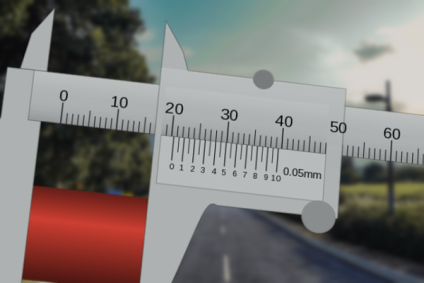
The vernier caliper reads 20.4 mm
